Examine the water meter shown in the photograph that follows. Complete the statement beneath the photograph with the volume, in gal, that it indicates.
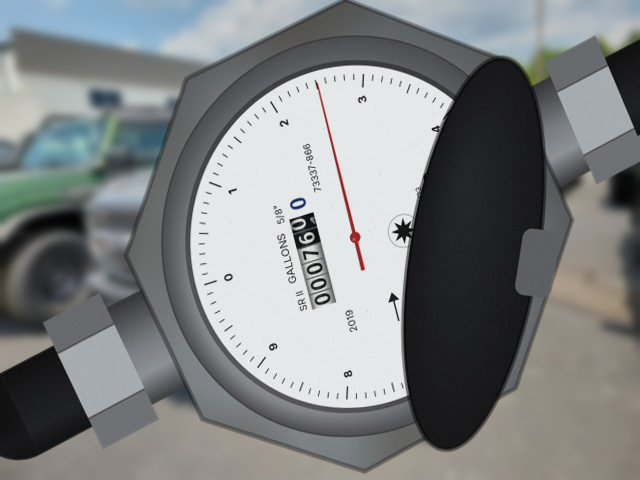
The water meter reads 7602.5 gal
